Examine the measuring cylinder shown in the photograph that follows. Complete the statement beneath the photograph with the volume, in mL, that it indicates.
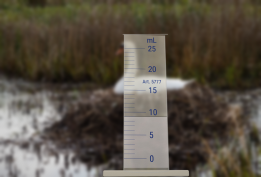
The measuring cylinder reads 9 mL
